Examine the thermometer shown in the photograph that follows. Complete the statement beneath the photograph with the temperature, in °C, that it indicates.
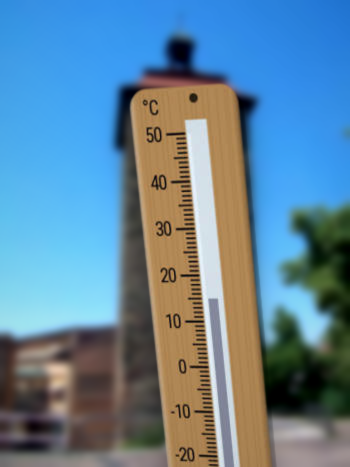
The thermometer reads 15 °C
